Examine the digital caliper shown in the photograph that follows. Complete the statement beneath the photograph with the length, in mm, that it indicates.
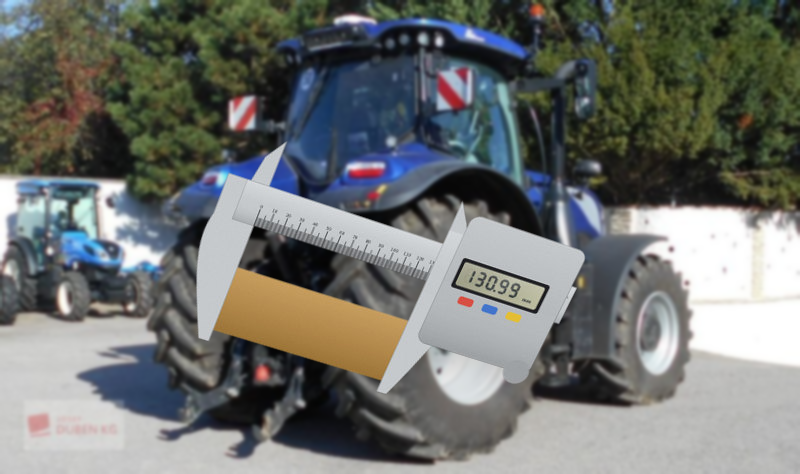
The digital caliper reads 130.99 mm
